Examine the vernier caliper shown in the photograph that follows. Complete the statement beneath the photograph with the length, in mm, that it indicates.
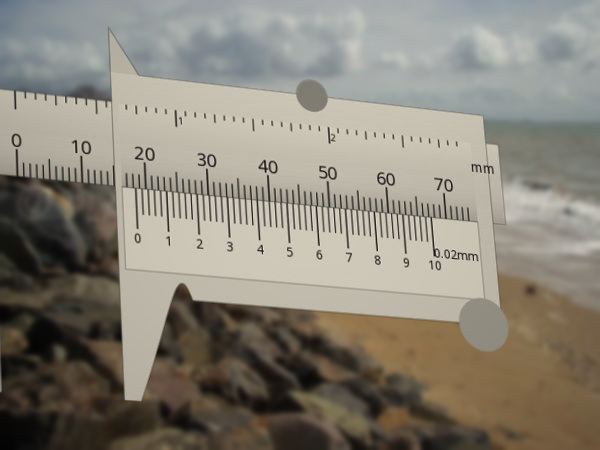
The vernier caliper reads 18.4 mm
